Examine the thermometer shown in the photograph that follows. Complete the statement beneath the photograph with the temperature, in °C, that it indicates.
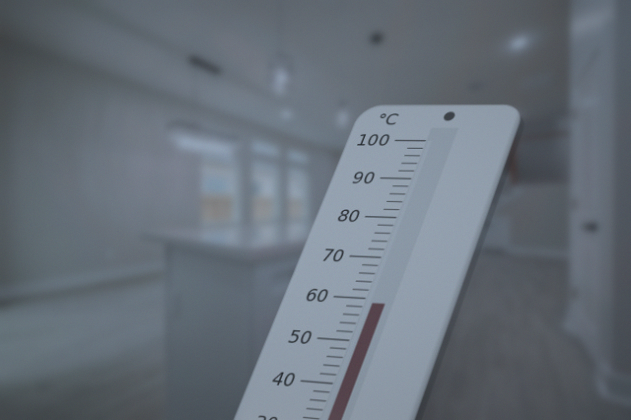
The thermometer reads 59 °C
